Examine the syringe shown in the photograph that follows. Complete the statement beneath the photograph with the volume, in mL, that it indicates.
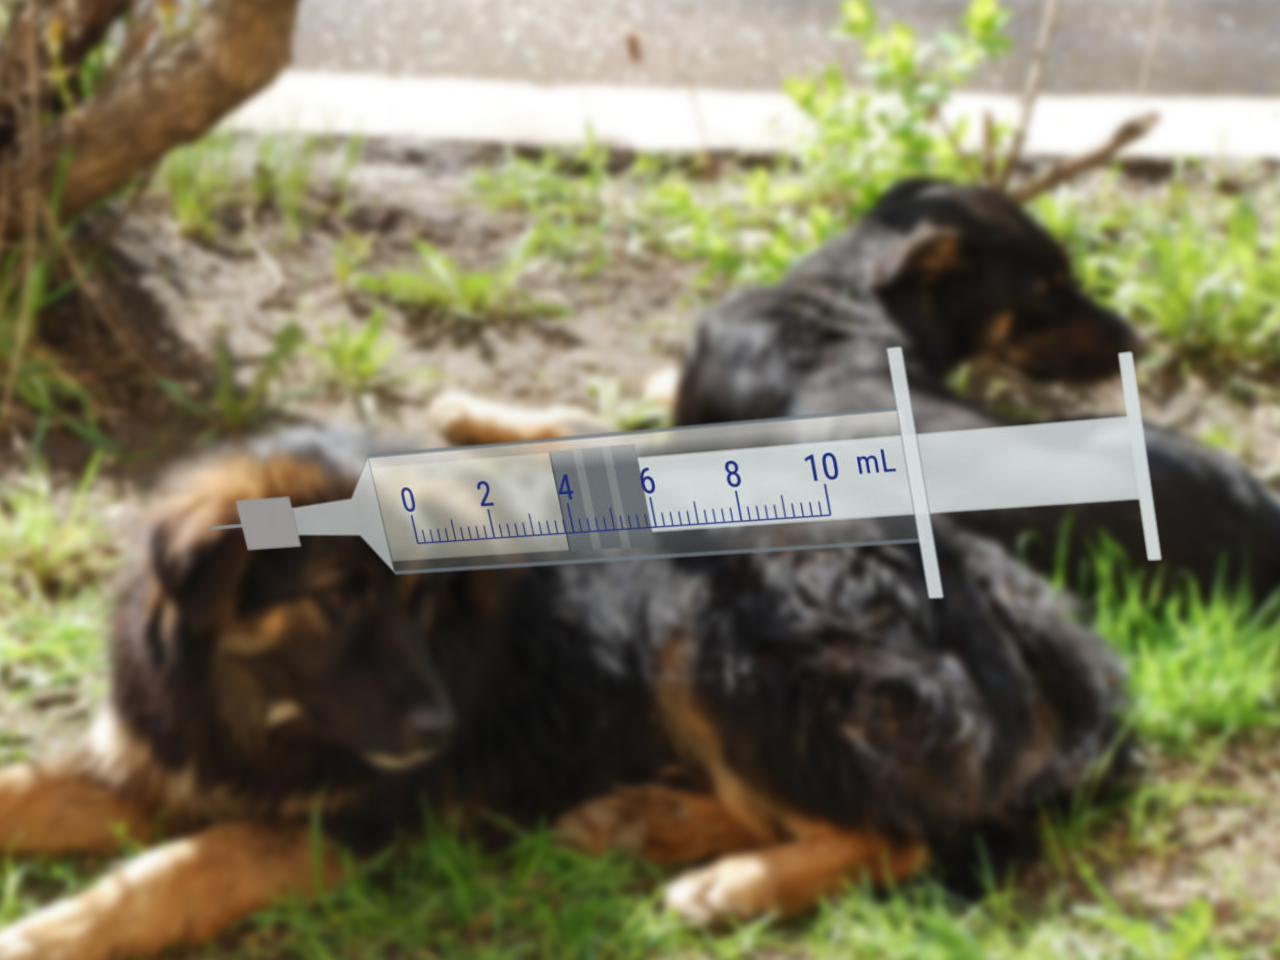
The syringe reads 3.8 mL
